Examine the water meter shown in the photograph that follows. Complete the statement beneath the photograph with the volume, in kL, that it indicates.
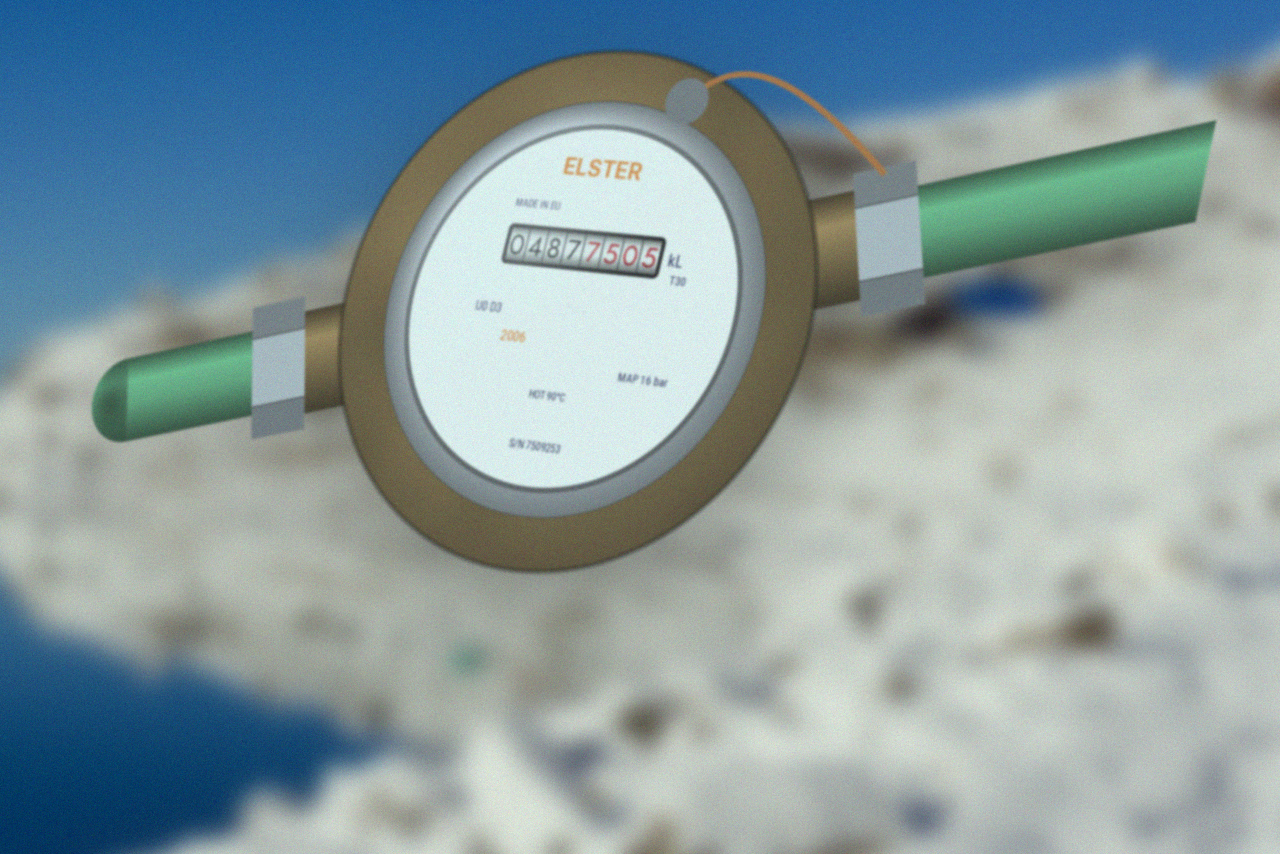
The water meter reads 487.7505 kL
